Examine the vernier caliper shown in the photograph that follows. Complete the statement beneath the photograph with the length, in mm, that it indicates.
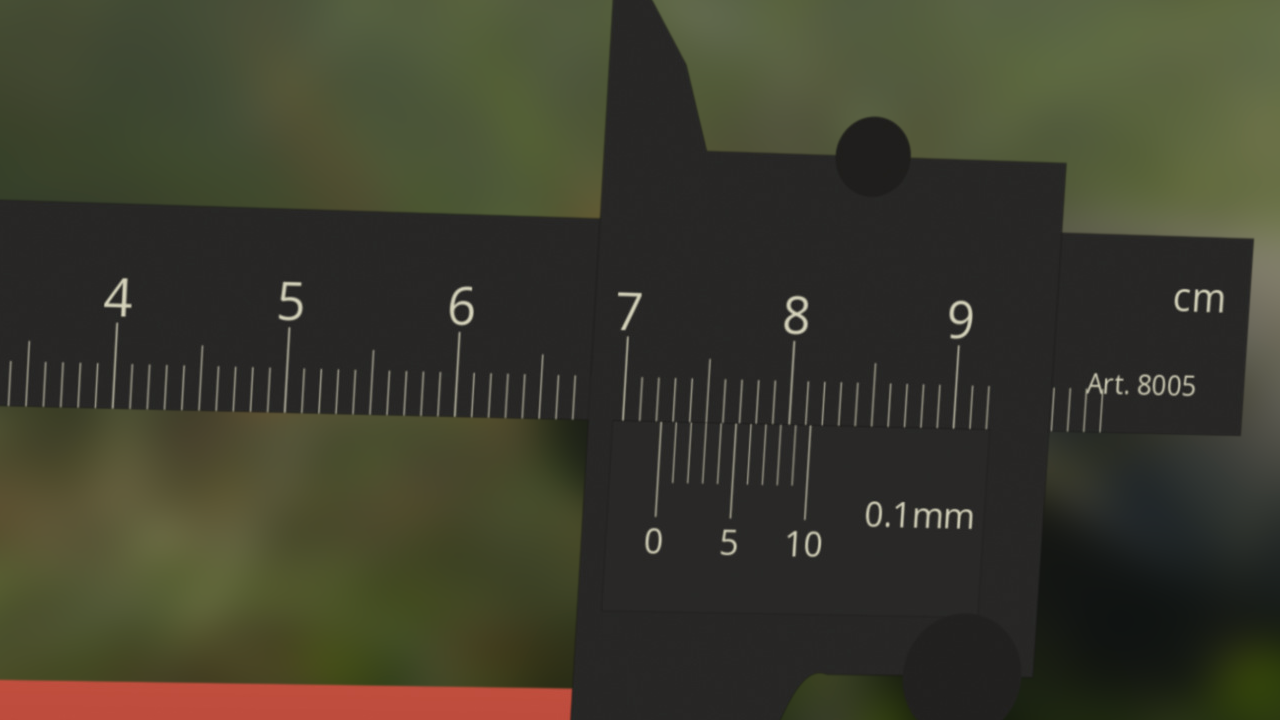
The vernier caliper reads 72.3 mm
